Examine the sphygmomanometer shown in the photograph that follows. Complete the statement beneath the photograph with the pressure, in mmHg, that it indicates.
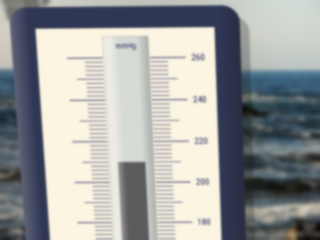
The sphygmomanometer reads 210 mmHg
